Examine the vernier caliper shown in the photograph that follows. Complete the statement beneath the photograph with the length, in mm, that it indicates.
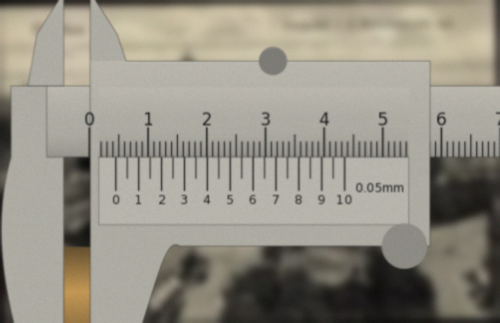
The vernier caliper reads 4.5 mm
